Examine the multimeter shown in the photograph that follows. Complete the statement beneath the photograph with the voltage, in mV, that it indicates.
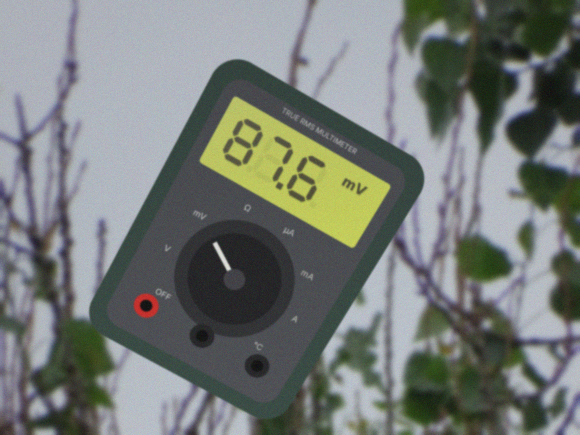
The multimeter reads 87.6 mV
